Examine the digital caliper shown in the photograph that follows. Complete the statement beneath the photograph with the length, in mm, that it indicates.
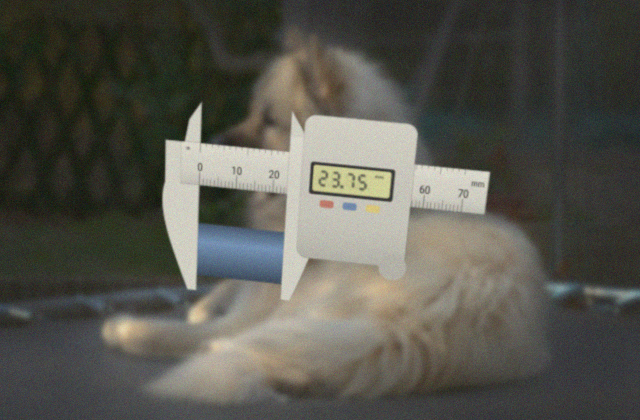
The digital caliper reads 23.75 mm
